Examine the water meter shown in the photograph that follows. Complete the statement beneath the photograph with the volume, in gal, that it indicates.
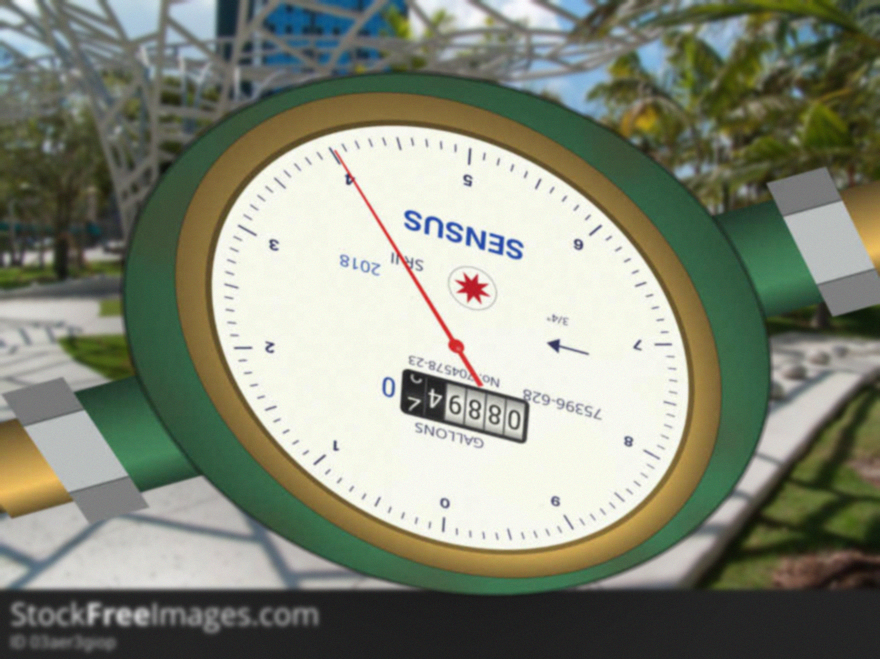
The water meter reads 889424.0 gal
